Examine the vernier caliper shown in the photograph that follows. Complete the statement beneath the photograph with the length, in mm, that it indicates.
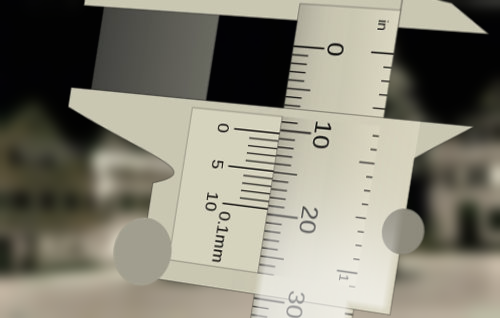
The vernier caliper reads 10.4 mm
